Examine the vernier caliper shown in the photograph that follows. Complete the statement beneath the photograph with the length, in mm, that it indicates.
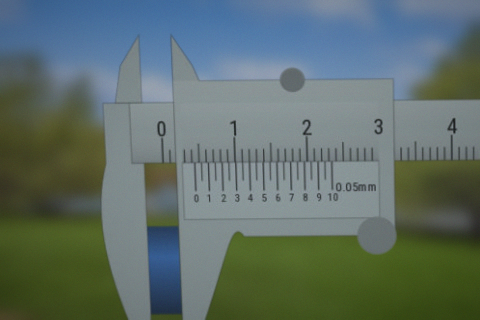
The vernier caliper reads 4.4 mm
